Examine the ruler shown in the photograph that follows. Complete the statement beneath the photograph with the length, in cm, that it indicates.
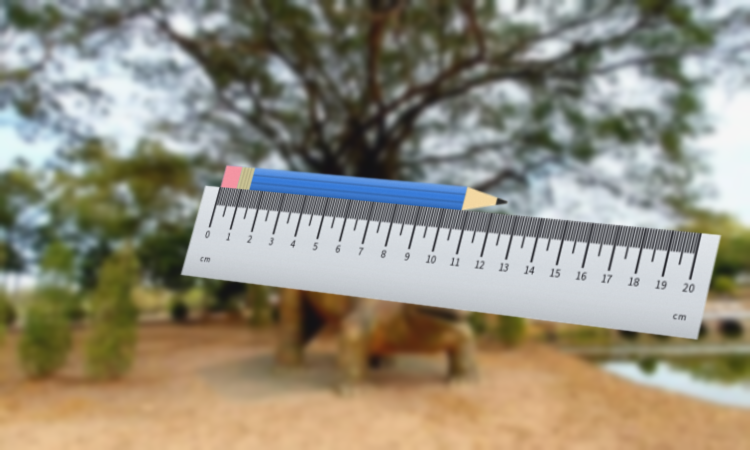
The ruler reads 12.5 cm
